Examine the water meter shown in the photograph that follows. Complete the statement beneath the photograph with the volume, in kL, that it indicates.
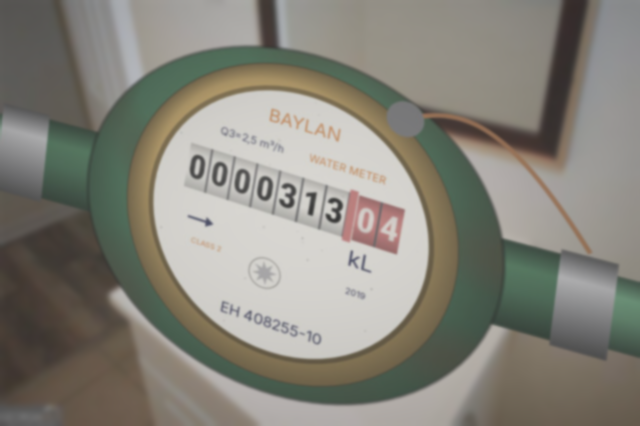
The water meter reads 313.04 kL
